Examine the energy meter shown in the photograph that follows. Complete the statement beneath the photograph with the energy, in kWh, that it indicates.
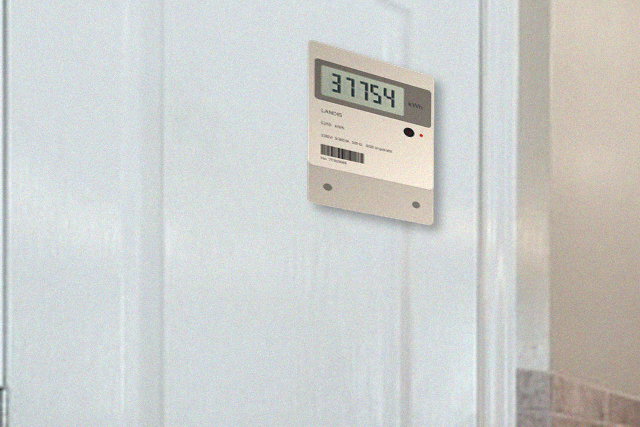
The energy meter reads 37754 kWh
